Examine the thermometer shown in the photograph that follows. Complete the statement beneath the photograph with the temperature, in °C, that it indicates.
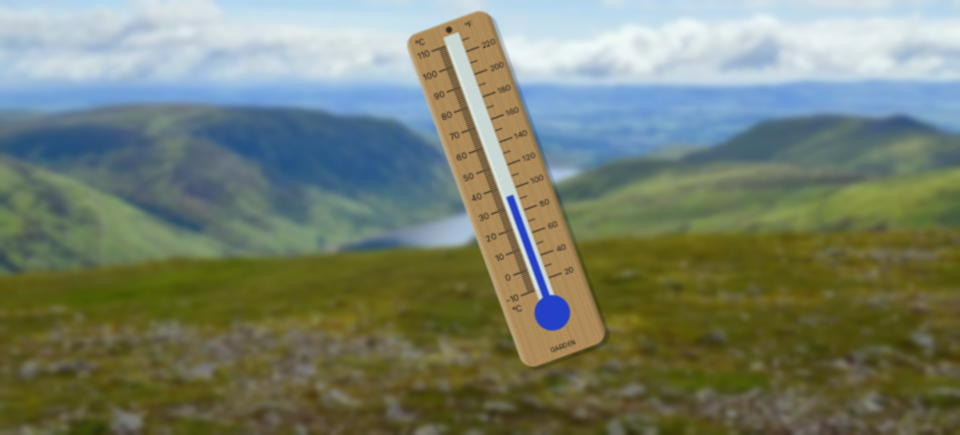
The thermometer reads 35 °C
